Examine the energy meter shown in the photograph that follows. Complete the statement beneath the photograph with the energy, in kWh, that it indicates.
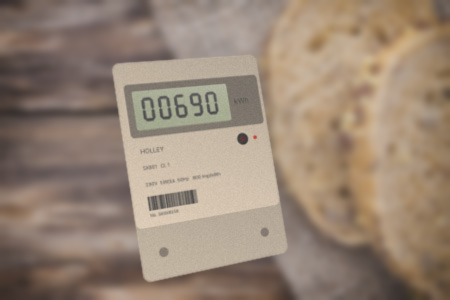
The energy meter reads 690 kWh
